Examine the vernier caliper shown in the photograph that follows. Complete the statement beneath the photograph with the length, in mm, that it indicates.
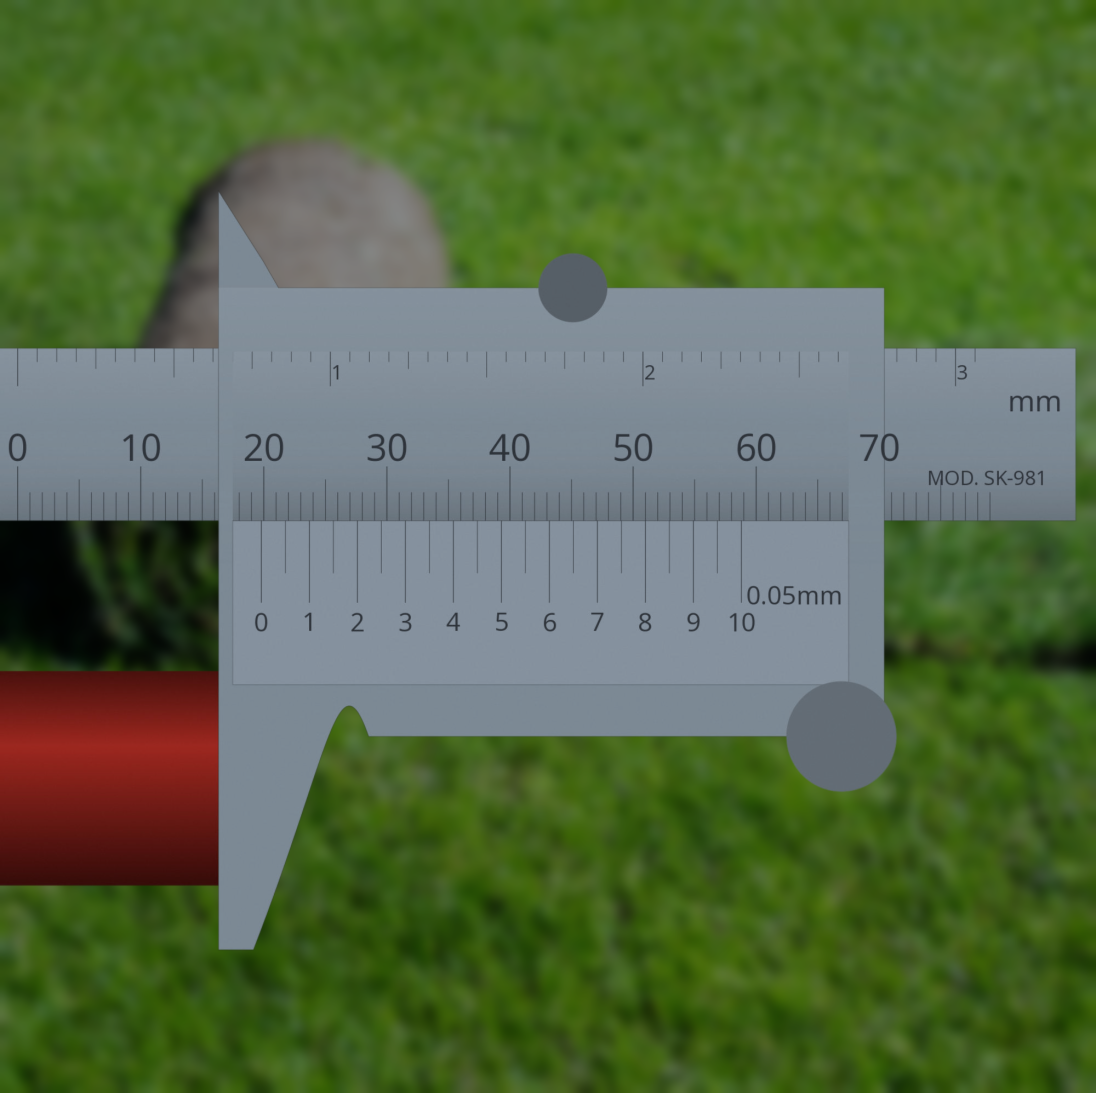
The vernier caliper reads 19.8 mm
